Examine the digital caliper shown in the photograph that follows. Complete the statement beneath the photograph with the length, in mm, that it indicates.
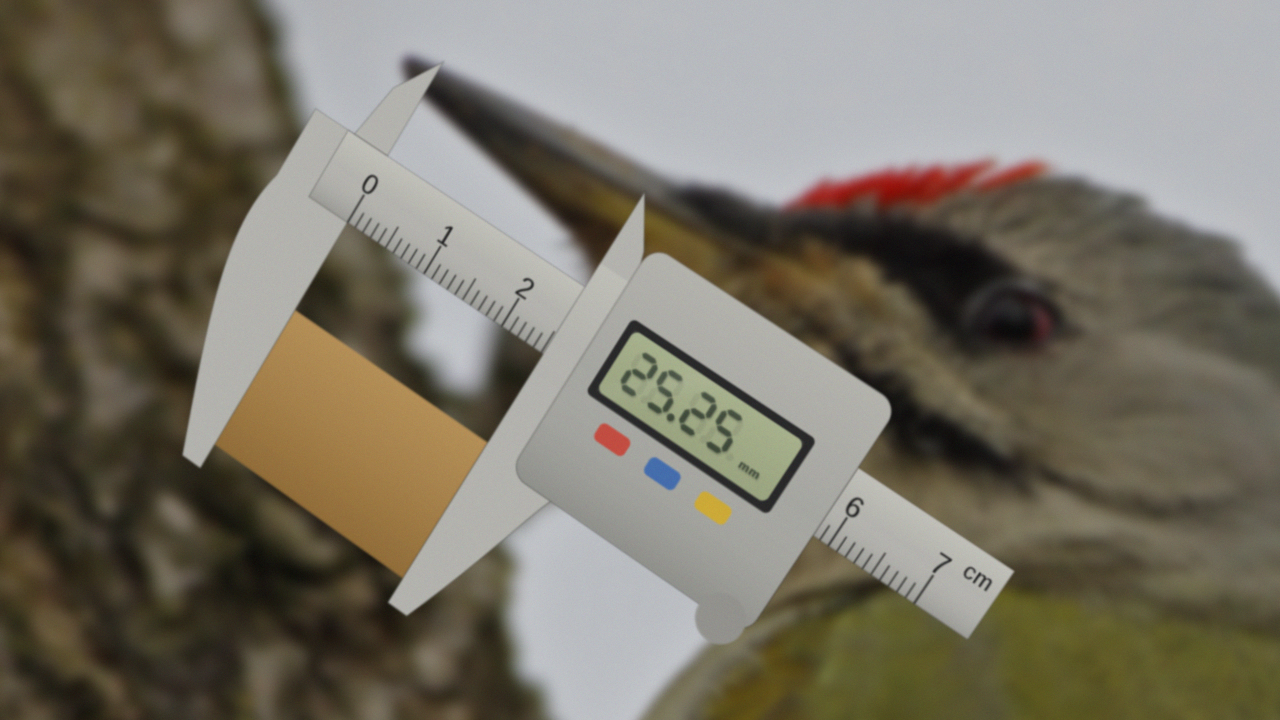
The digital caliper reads 25.25 mm
